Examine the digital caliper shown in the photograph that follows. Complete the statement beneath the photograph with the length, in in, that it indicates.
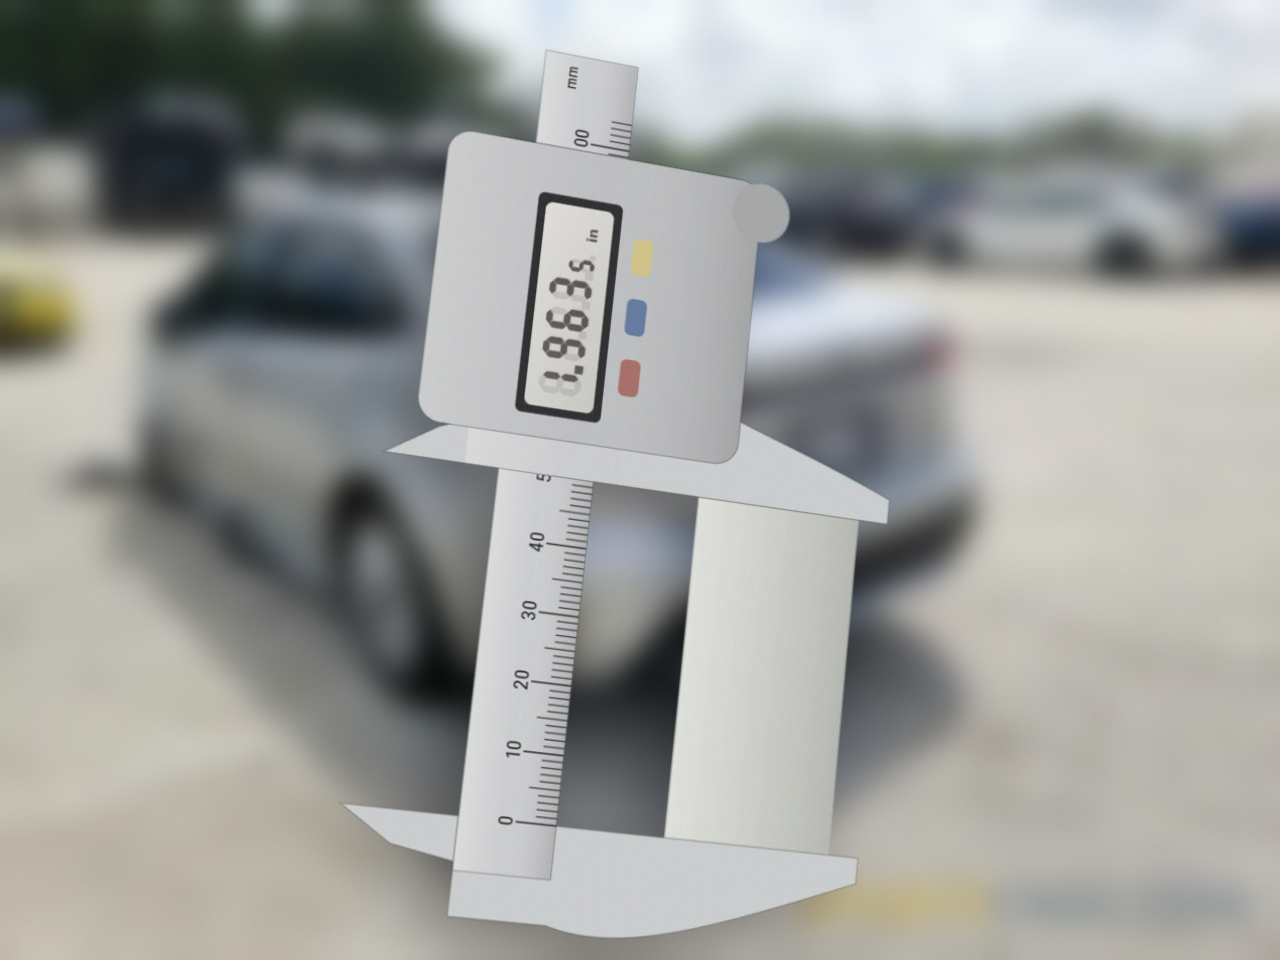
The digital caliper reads 1.9635 in
